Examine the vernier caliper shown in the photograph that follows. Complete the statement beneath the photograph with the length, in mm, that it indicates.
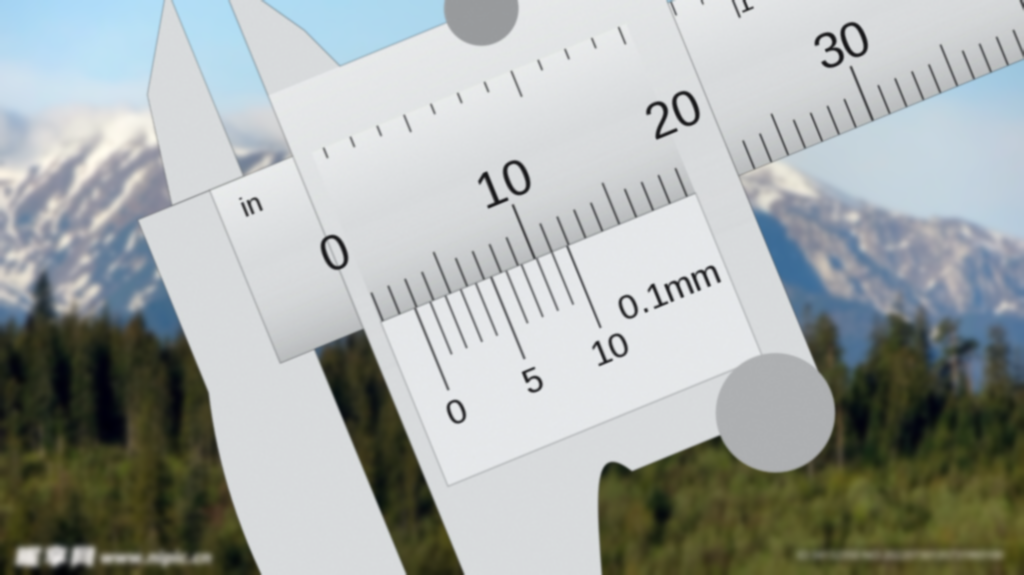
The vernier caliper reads 2.9 mm
